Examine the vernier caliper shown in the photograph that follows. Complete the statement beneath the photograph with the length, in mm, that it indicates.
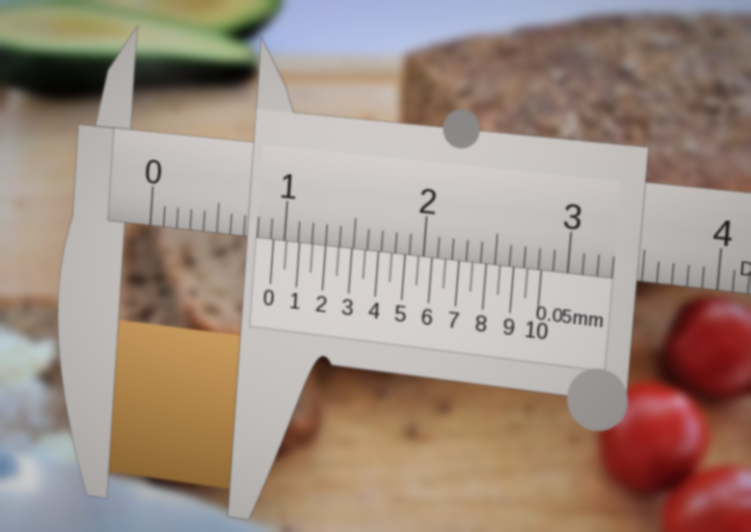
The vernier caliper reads 9.2 mm
